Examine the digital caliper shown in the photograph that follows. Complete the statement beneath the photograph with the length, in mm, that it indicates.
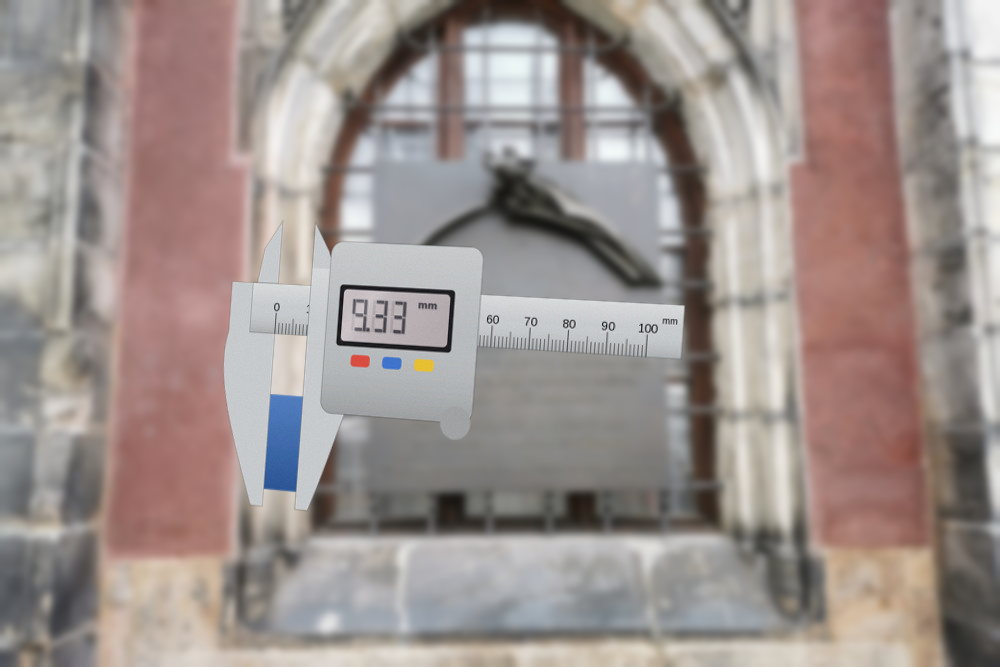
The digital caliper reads 9.33 mm
